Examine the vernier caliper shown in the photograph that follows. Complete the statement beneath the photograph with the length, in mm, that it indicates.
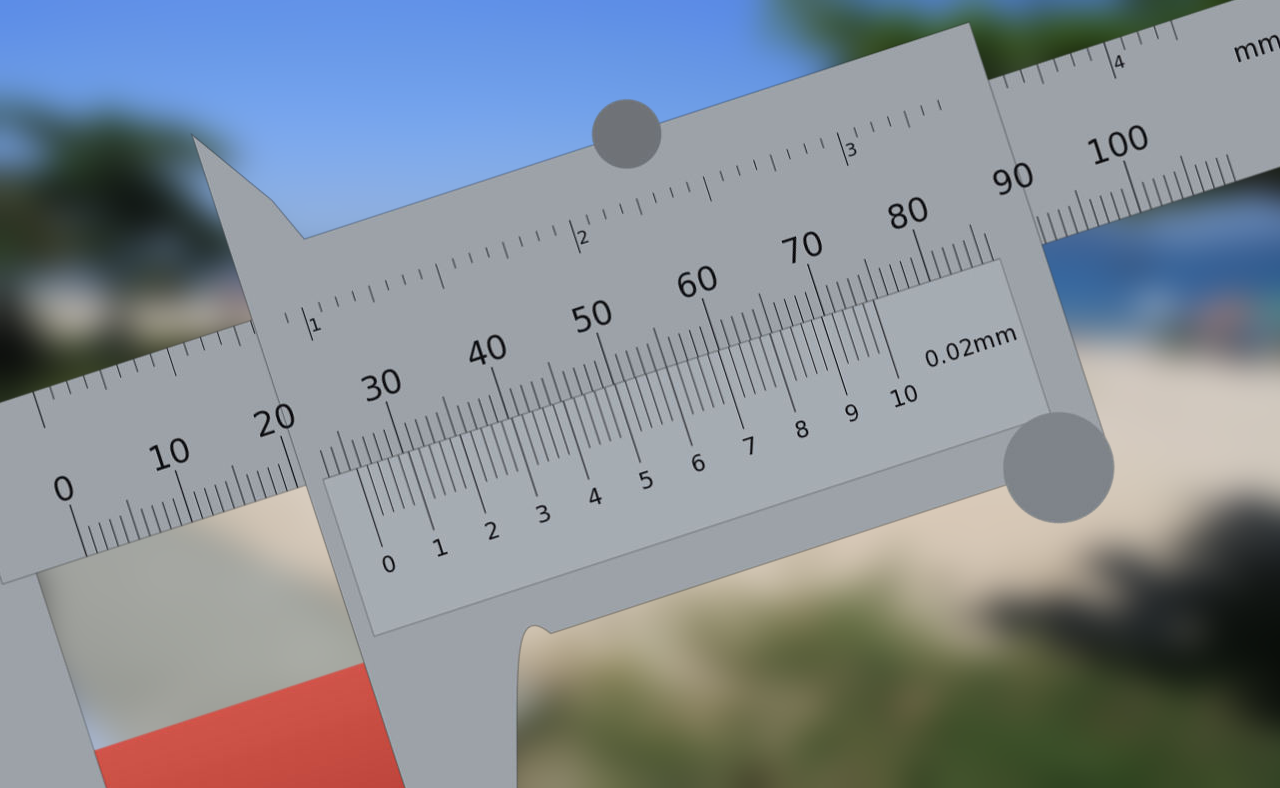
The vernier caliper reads 25.6 mm
